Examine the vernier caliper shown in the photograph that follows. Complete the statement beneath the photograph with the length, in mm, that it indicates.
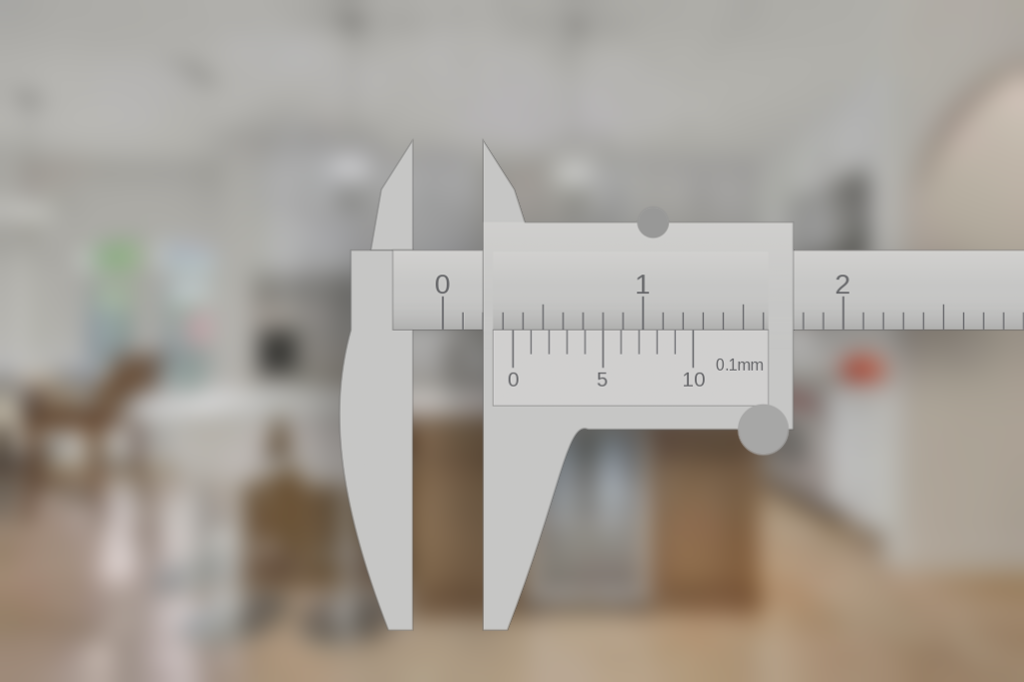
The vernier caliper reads 3.5 mm
